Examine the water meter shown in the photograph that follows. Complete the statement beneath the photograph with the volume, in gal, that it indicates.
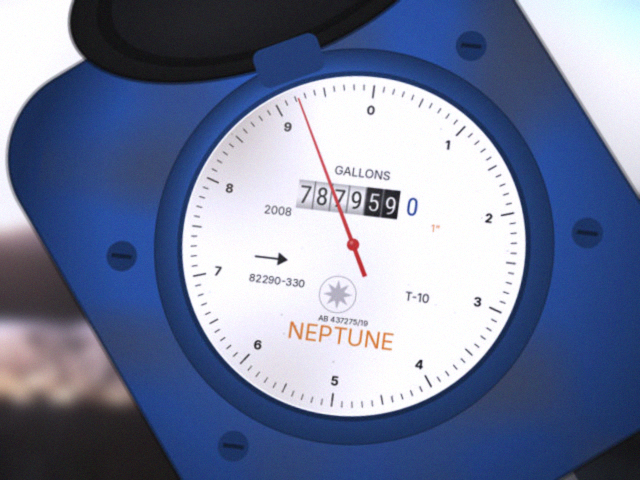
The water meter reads 7879589.2 gal
